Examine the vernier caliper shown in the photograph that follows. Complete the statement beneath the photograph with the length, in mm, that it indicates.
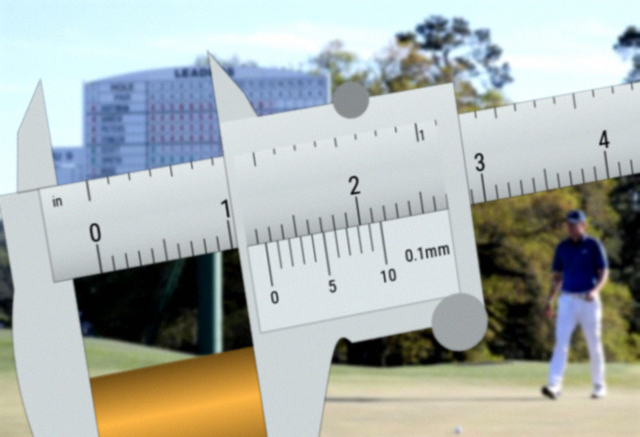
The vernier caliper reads 12.6 mm
